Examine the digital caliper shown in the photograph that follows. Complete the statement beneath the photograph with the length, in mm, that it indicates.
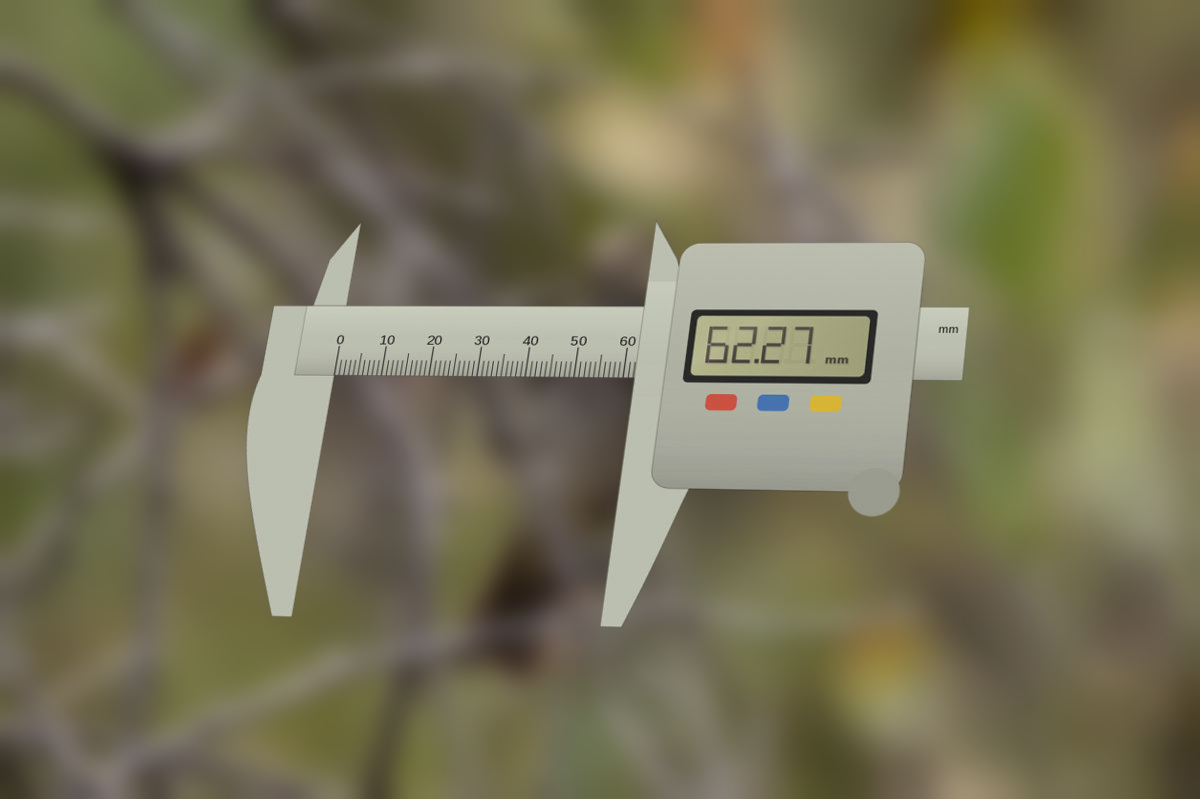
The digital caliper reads 62.27 mm
